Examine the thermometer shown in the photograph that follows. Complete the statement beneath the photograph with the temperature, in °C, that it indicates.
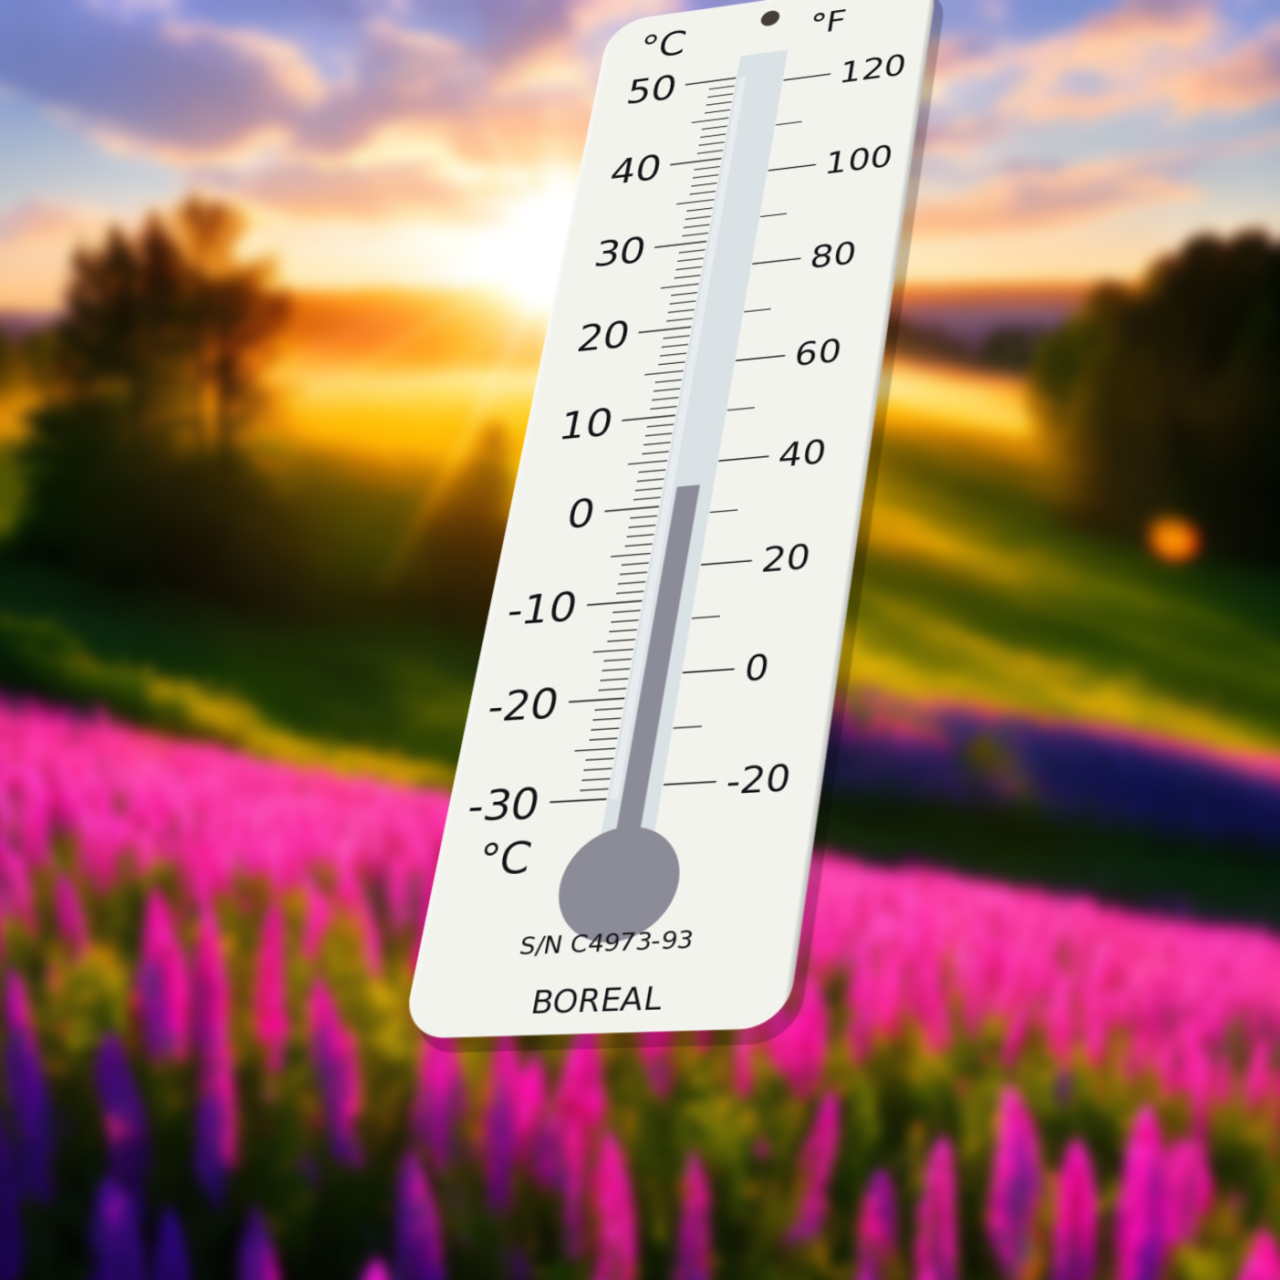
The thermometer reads 2 °C
